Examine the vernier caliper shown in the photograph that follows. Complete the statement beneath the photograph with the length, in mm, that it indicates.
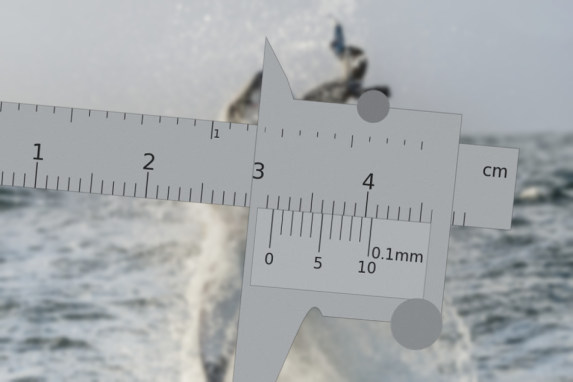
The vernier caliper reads 31.6 mm
